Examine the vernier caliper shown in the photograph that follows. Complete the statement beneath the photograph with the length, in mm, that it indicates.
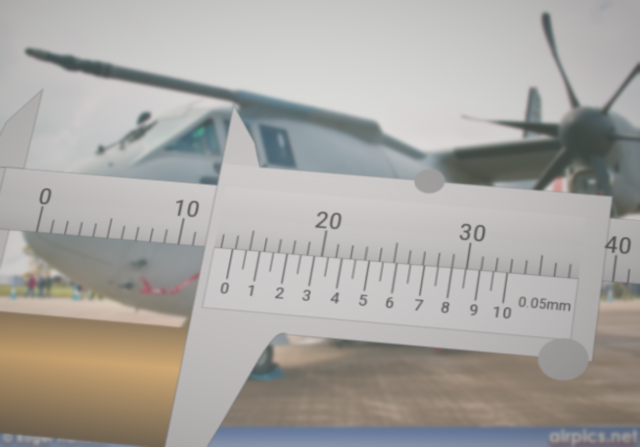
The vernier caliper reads 13.8 mm
